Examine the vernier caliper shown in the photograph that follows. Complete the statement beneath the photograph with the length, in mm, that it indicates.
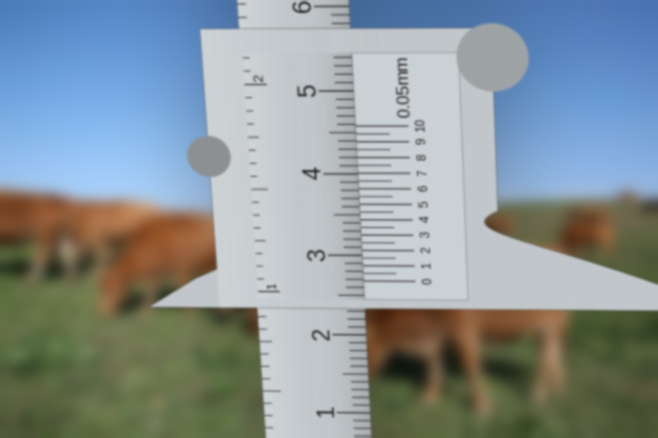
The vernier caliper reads 26.8 mm
